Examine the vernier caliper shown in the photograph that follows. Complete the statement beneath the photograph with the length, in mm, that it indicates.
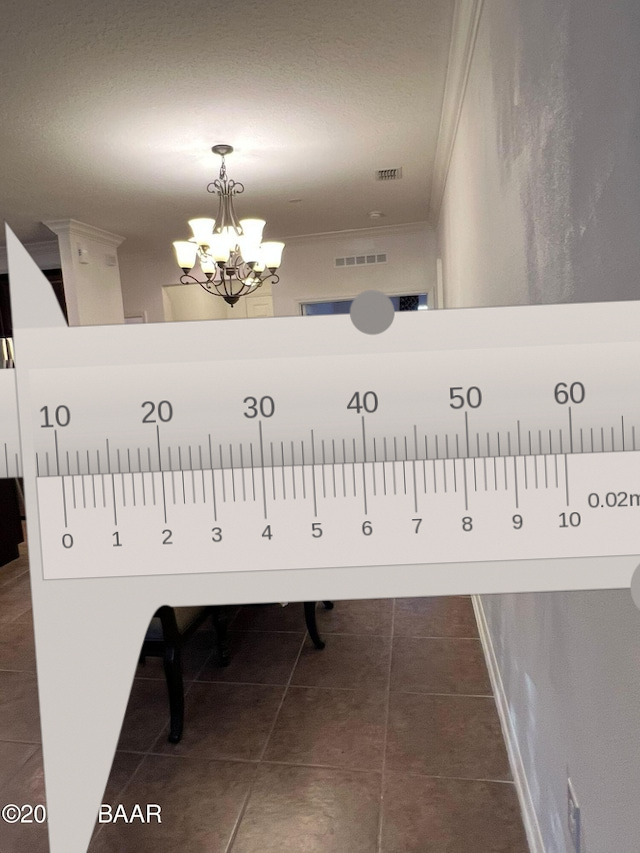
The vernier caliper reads 10.4 mm
